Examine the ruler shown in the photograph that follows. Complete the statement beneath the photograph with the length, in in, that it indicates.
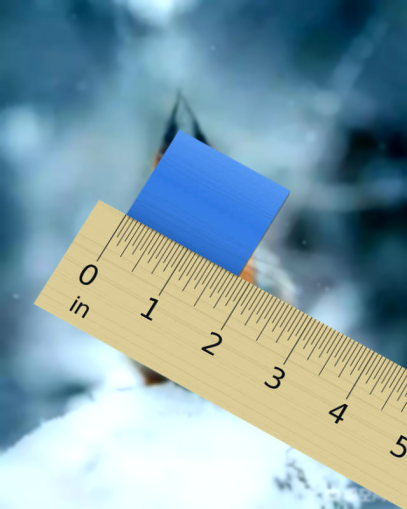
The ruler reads 1.8125 in
